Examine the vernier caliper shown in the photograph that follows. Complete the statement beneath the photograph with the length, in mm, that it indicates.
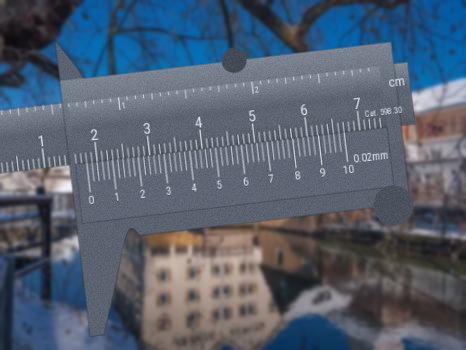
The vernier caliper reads 18.0 mm
